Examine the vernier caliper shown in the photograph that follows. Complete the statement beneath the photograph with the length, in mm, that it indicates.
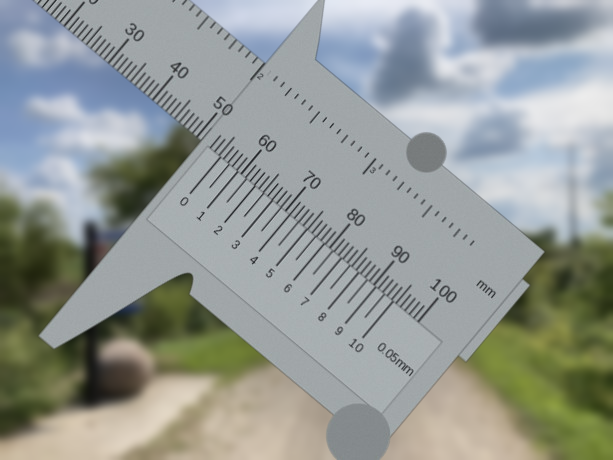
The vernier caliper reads 55.4 mm
